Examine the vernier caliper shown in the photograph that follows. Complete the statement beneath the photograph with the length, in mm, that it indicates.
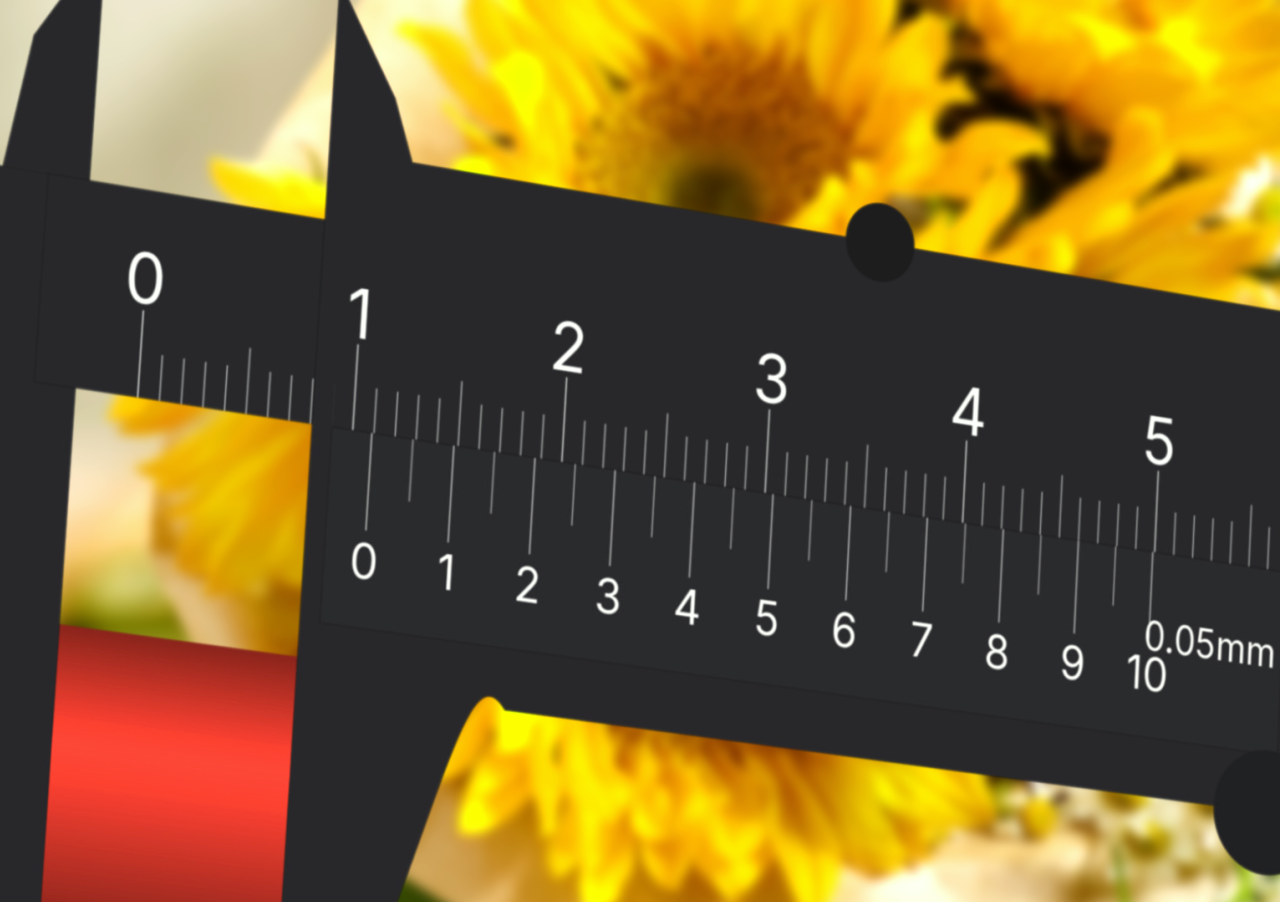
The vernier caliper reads 10.9 mm
